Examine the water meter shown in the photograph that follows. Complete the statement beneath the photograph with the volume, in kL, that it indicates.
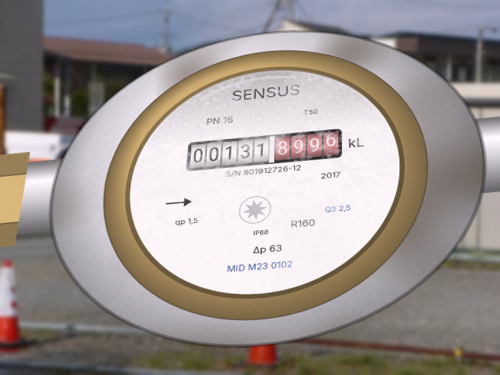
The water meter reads 131.8996 kL
